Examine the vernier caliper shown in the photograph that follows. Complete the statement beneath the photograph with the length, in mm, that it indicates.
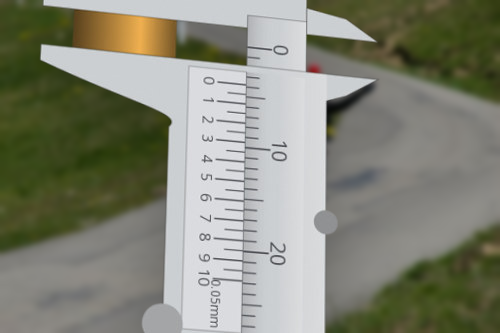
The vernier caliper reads 3.8 mm
